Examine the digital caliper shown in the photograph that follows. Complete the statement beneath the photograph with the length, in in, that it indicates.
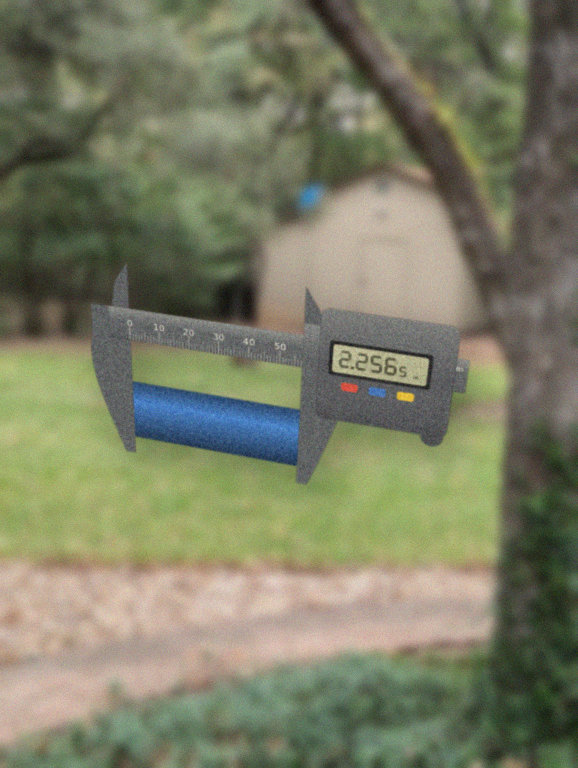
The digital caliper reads 2.2565 in
